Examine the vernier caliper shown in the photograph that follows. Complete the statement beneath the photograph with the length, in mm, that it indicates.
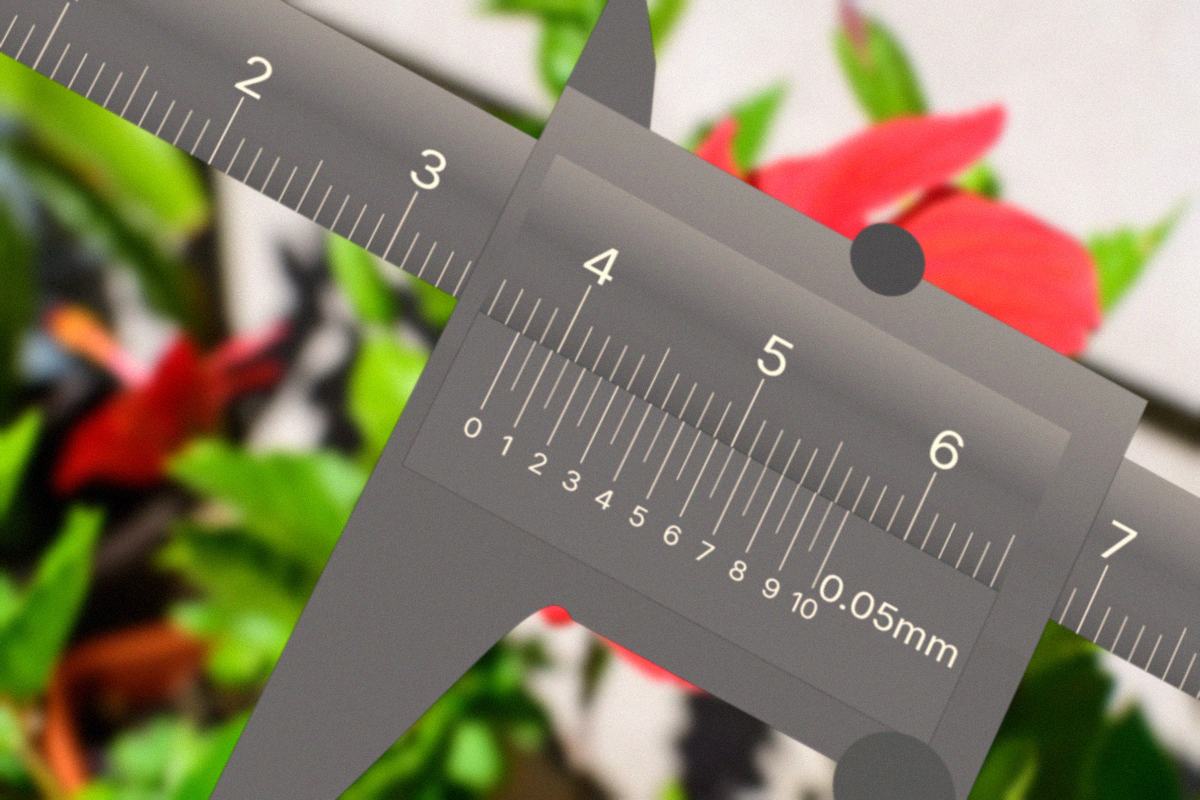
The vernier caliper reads 37.8 mm
